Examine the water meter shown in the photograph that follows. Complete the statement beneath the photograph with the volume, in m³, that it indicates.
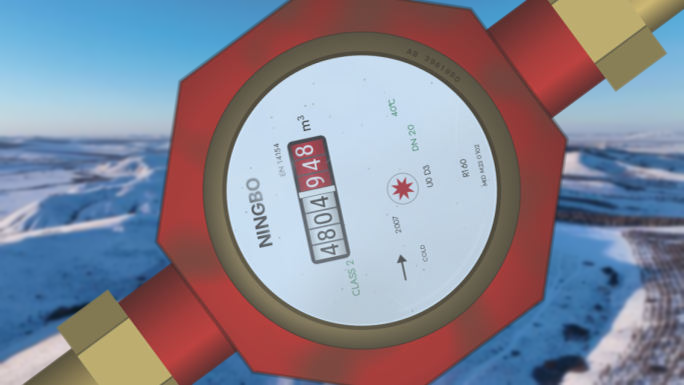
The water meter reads 4804.948 m³
